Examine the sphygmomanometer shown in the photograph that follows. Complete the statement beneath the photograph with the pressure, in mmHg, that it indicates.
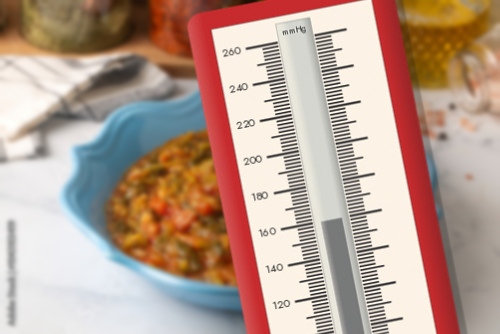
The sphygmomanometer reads 160 mmHg
